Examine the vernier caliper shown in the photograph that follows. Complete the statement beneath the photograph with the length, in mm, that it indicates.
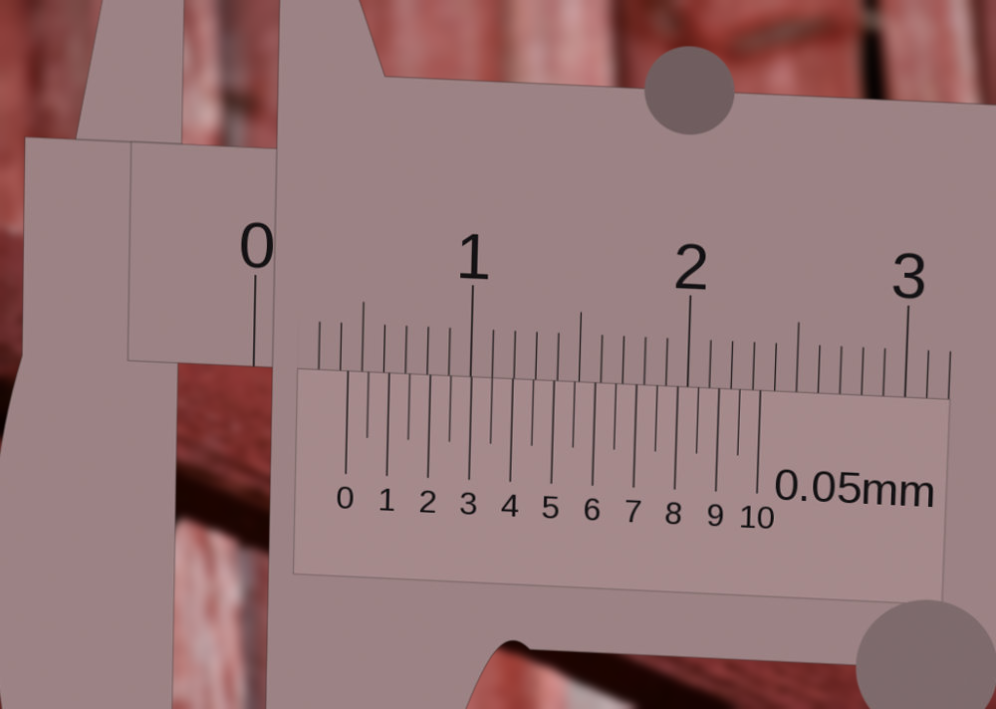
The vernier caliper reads 4.35 mm
